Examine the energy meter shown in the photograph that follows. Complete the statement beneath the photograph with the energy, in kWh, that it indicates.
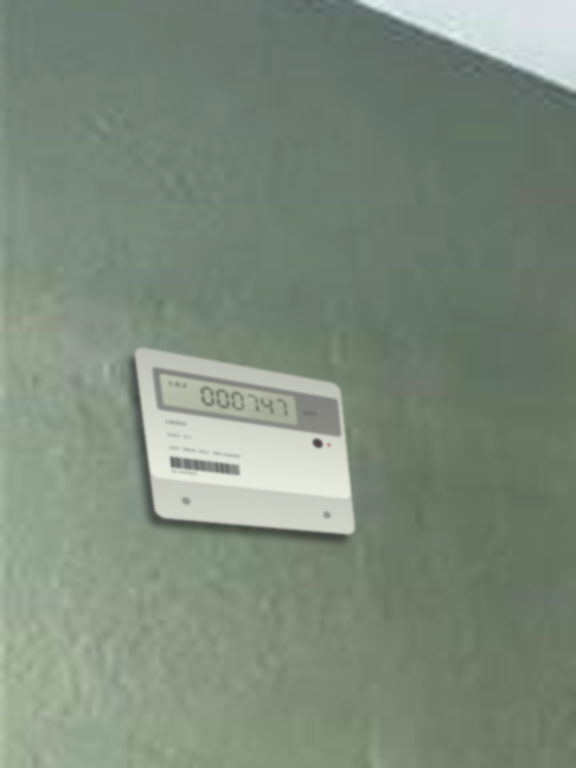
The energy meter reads 747 kWh
